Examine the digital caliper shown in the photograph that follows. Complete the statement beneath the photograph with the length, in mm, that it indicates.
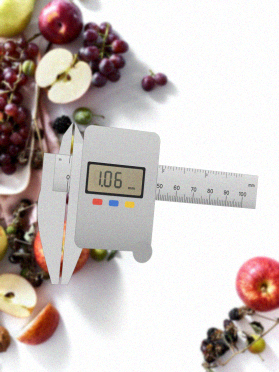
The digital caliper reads 1.06 mm
